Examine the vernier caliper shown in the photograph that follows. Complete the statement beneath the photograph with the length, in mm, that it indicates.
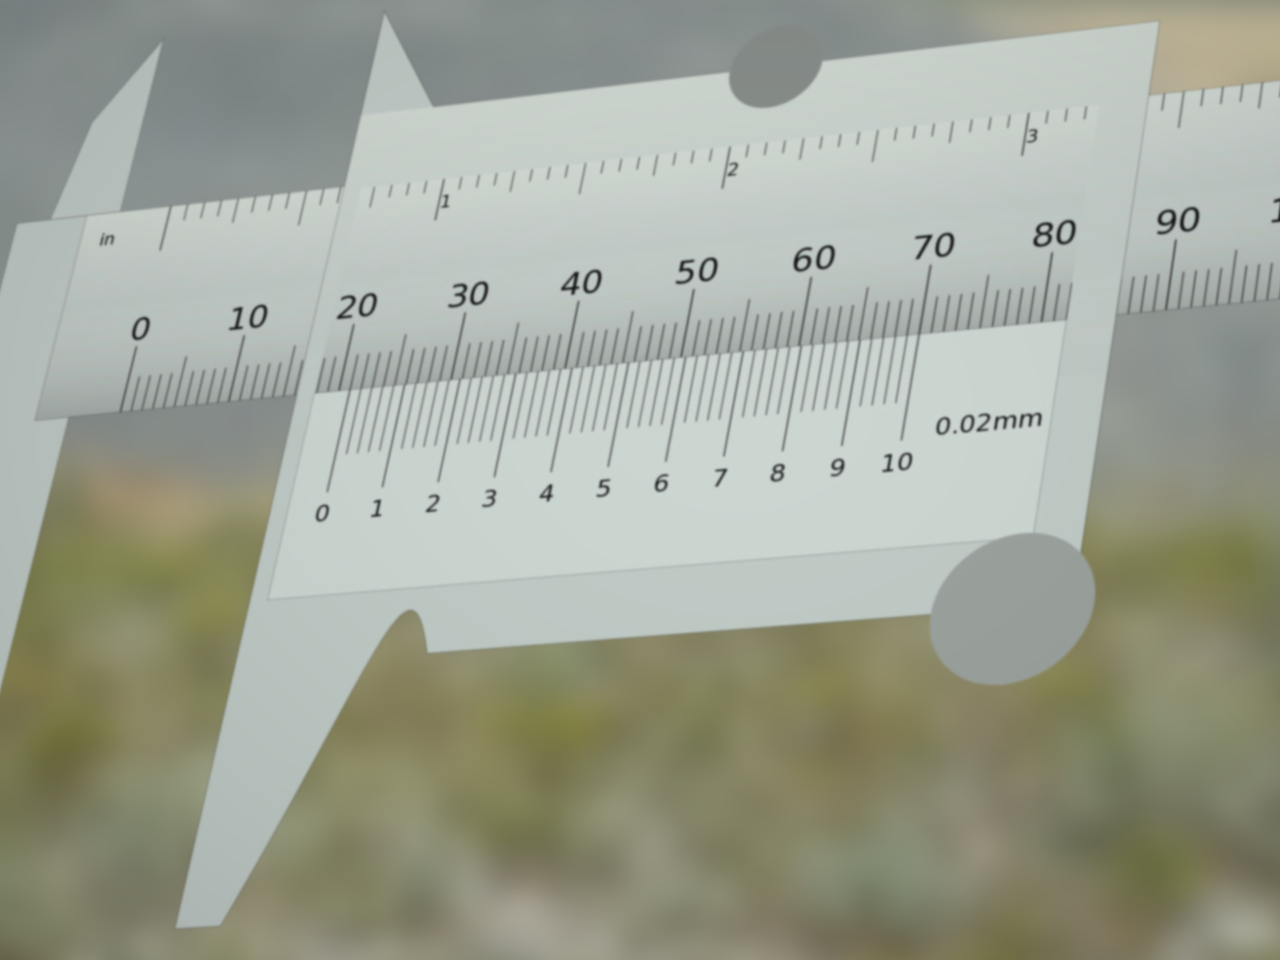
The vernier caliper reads 21.0 mm
